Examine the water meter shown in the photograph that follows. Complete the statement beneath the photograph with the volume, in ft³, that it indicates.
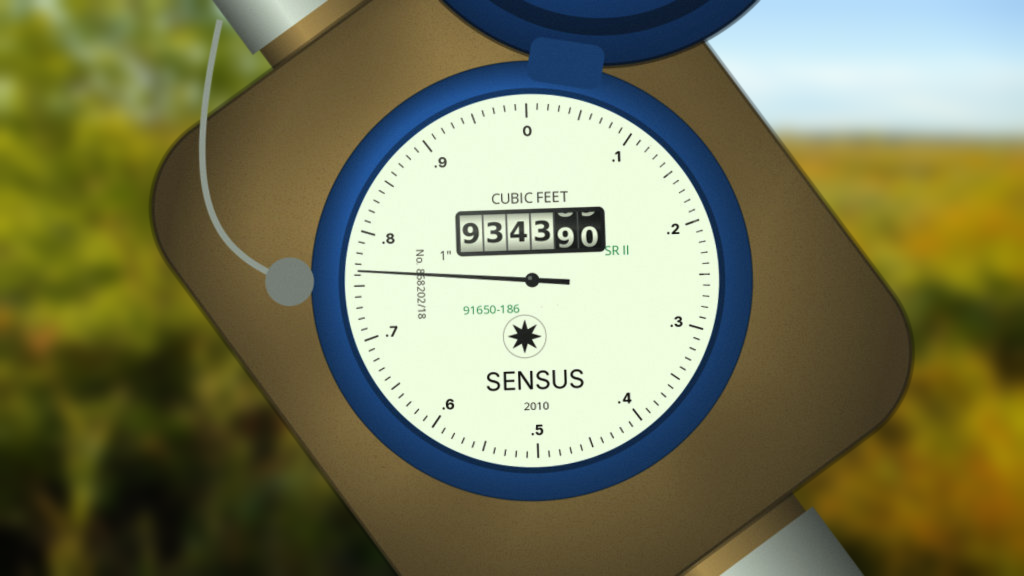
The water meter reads 934389.76 ft³
